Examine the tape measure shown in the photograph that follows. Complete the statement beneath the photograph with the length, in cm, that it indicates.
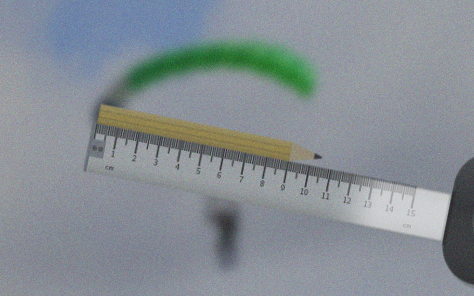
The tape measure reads 10.5 cm
